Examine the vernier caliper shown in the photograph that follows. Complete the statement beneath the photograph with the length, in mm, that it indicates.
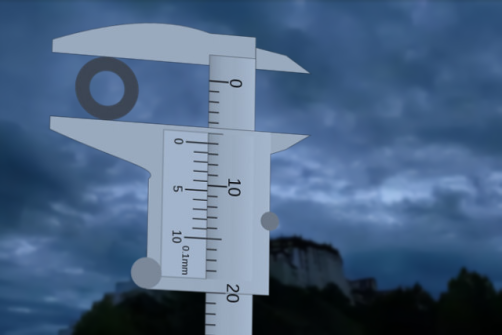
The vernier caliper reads 6.0 mm
